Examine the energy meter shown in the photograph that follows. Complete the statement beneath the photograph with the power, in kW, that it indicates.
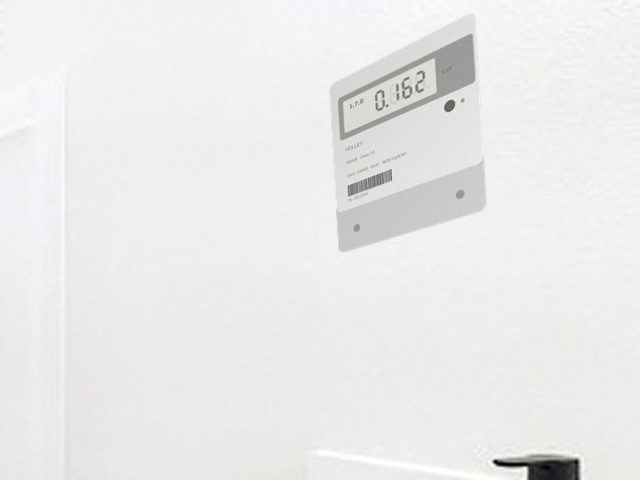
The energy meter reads 0.162 kW
